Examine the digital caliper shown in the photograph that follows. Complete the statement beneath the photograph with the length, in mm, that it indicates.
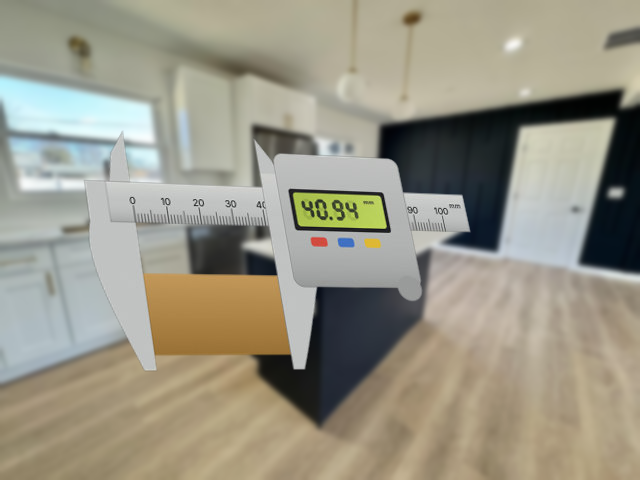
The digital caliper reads 40.94 mm
